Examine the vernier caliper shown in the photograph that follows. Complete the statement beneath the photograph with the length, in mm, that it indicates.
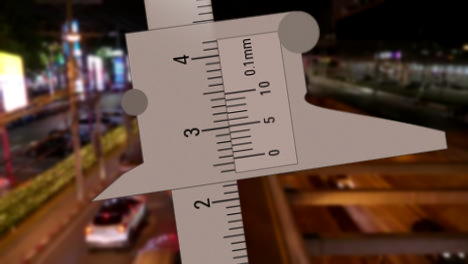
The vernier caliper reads 25.6 mm
